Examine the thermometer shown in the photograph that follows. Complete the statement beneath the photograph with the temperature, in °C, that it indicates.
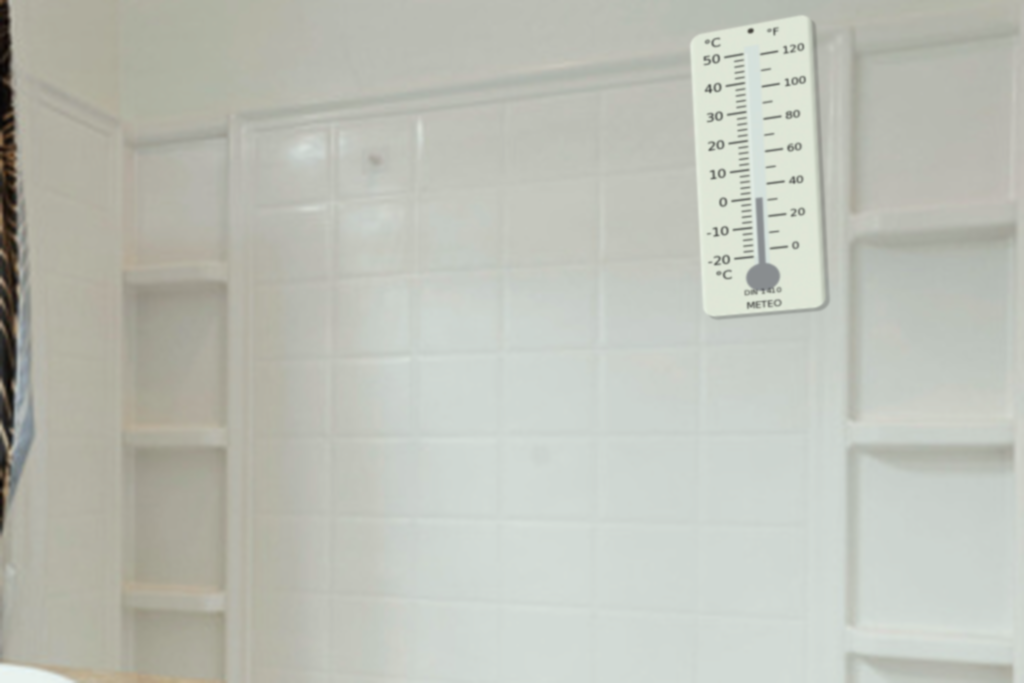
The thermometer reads 0 °C
